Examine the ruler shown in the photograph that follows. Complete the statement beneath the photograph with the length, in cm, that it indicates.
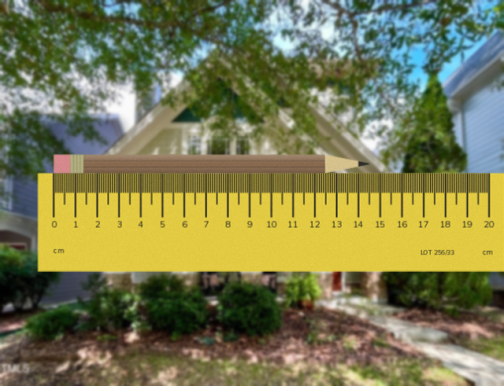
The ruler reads 14.5 cm
